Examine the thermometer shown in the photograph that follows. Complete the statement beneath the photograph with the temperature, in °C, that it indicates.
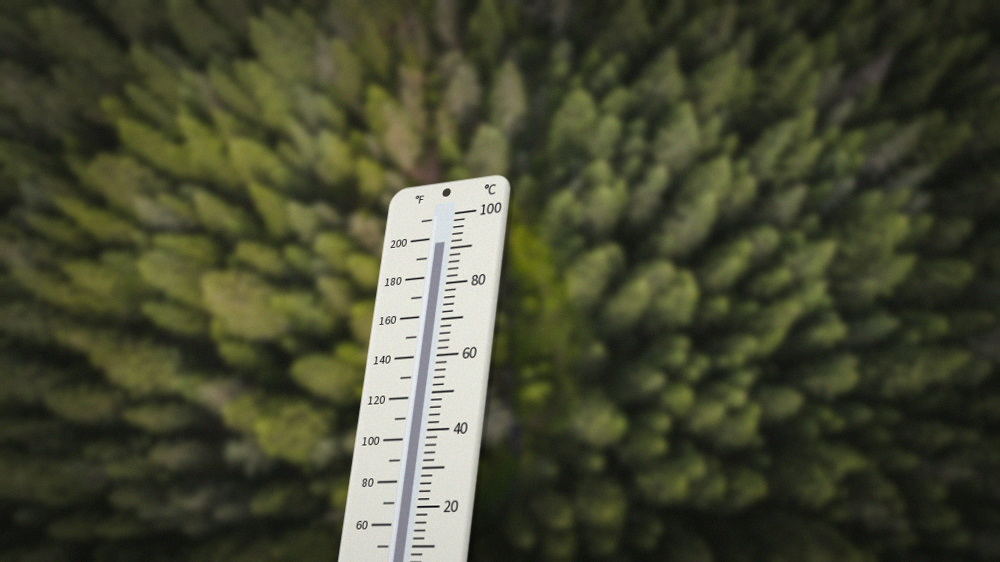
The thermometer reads 92 °C
